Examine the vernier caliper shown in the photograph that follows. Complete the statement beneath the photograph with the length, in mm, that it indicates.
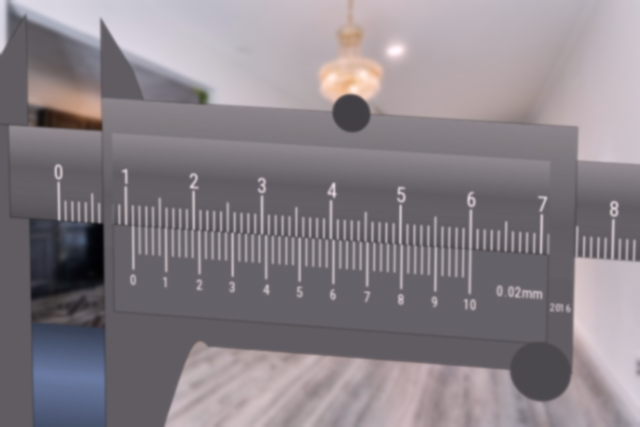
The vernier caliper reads 11.0 mm
